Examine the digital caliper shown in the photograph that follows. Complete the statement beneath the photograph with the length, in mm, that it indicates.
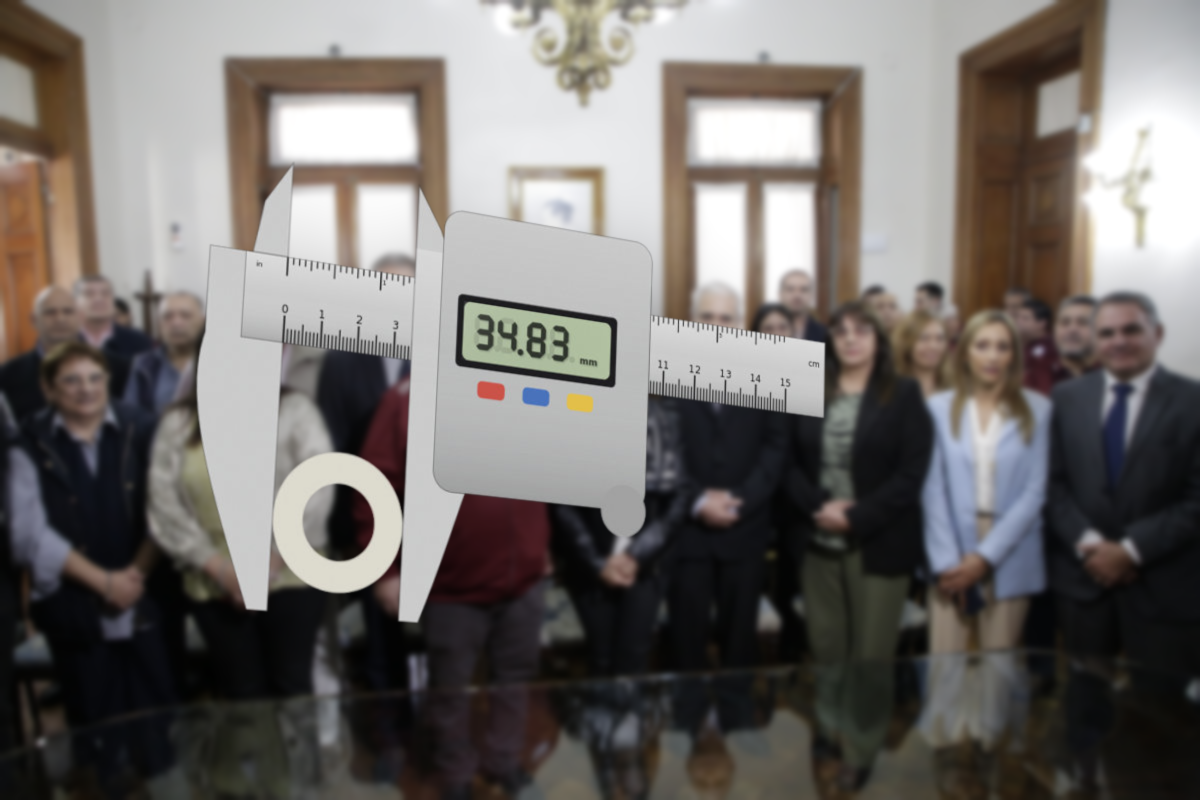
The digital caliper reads 34.83 mm
